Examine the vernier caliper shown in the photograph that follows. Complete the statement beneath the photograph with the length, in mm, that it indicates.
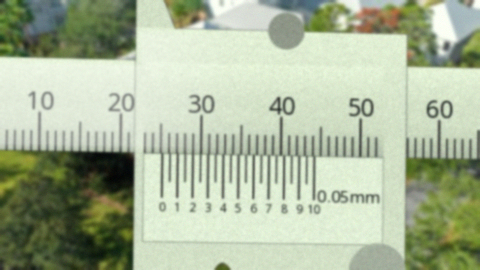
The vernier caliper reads 25.2 mm
